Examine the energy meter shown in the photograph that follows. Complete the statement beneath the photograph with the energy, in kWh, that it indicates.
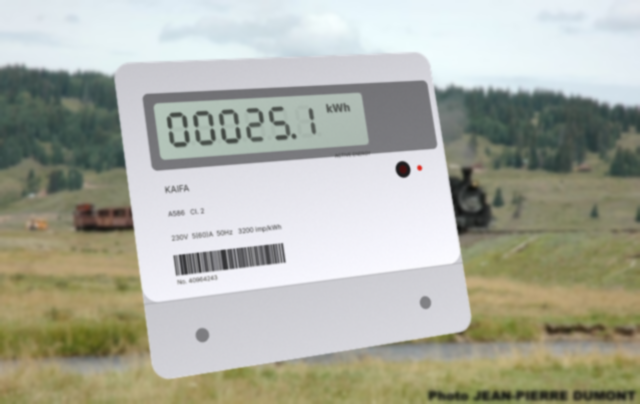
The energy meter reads 25.1 kWh
